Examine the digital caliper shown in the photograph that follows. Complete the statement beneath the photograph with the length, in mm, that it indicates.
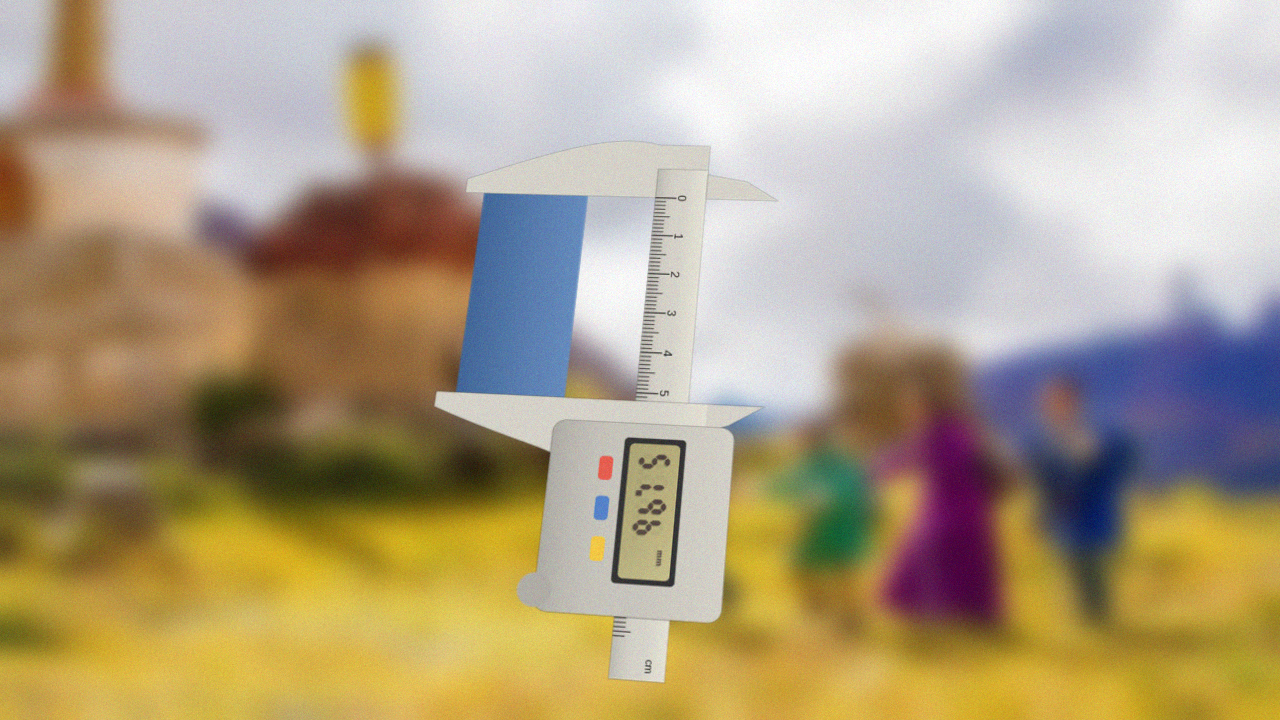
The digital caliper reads 51.96 mm
